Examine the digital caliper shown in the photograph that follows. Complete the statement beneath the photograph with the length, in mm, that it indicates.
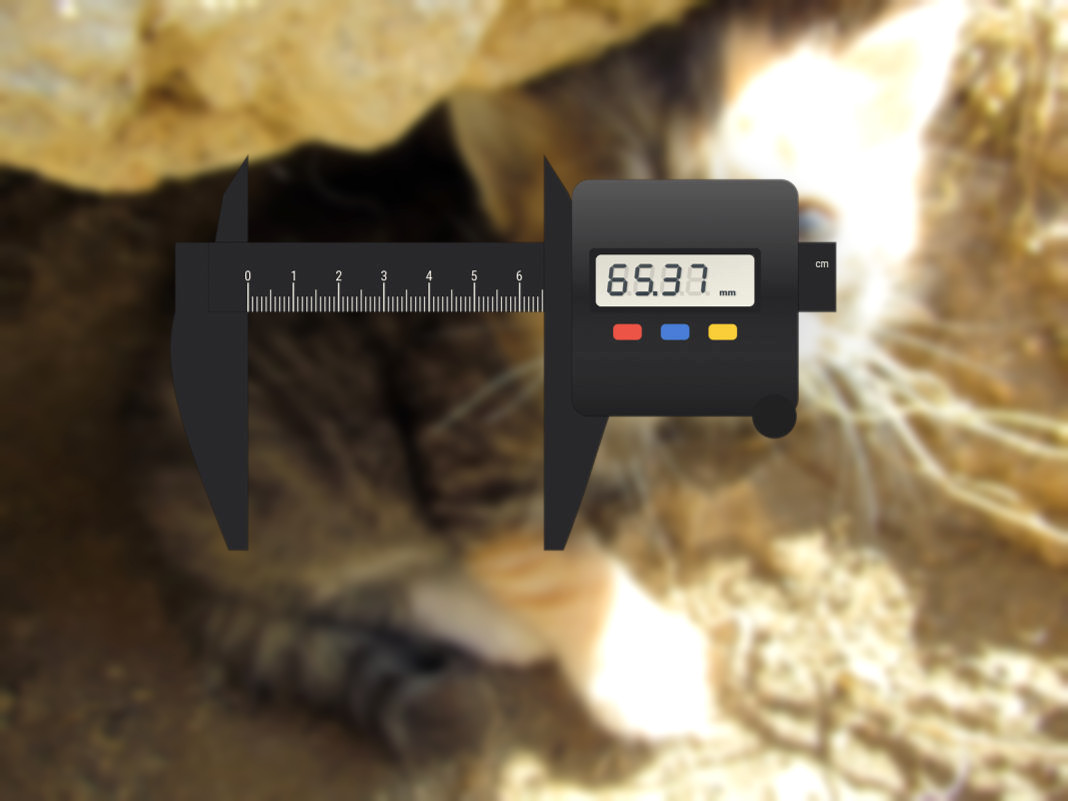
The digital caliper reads 65.37 mm
